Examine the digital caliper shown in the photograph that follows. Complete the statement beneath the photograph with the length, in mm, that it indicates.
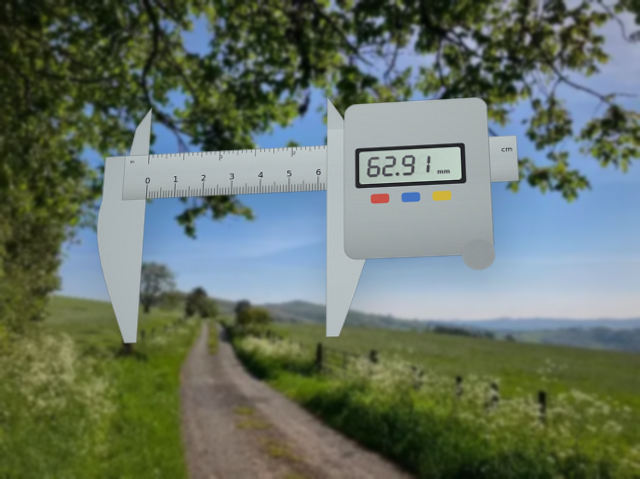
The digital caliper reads 62.91 mm
